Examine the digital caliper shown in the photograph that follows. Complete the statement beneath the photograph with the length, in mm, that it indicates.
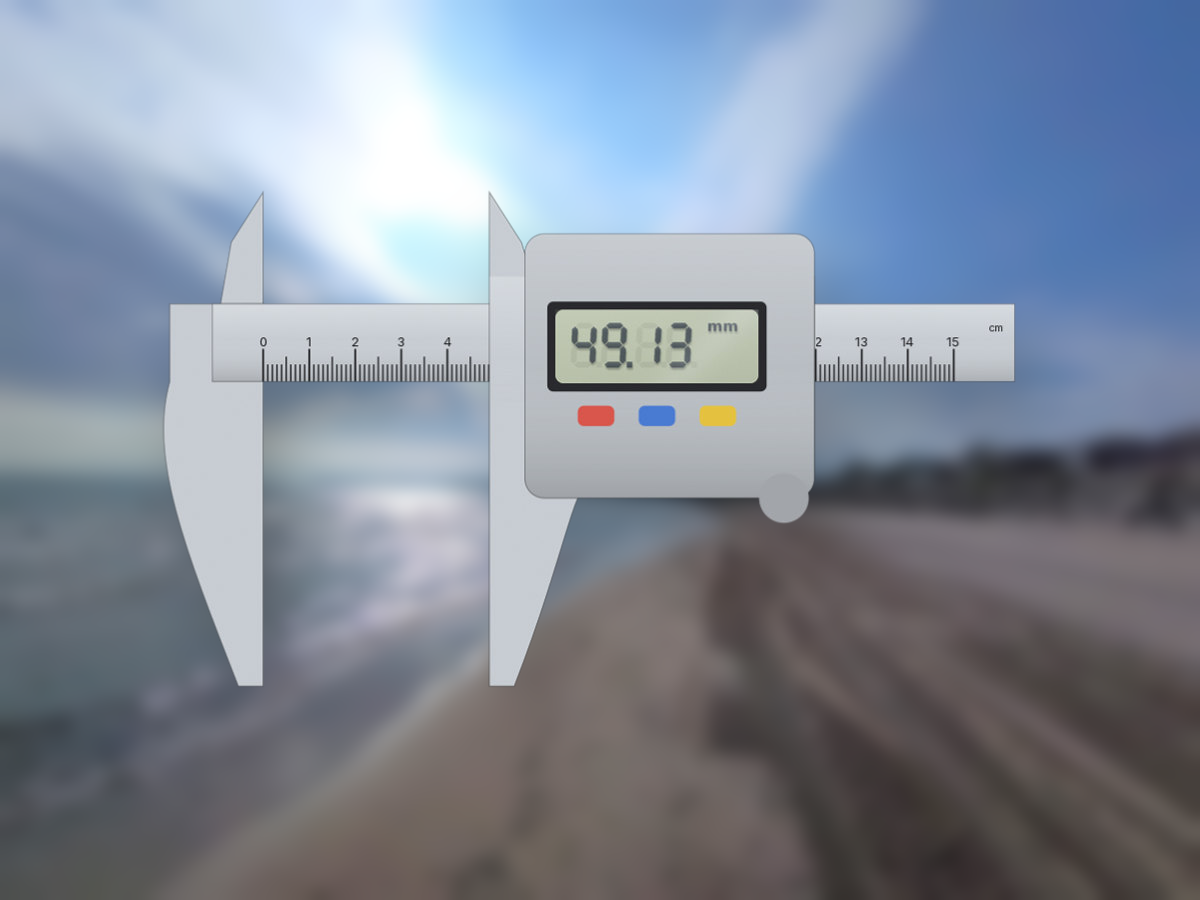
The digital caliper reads 49.13 mm
